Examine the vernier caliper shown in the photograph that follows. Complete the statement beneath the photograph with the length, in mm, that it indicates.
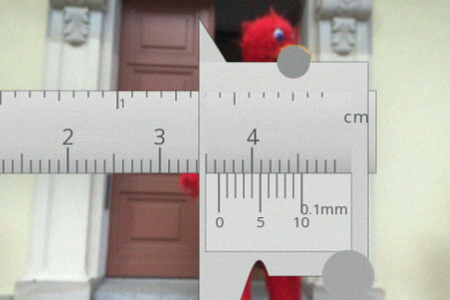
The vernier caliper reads 36.4 mm
